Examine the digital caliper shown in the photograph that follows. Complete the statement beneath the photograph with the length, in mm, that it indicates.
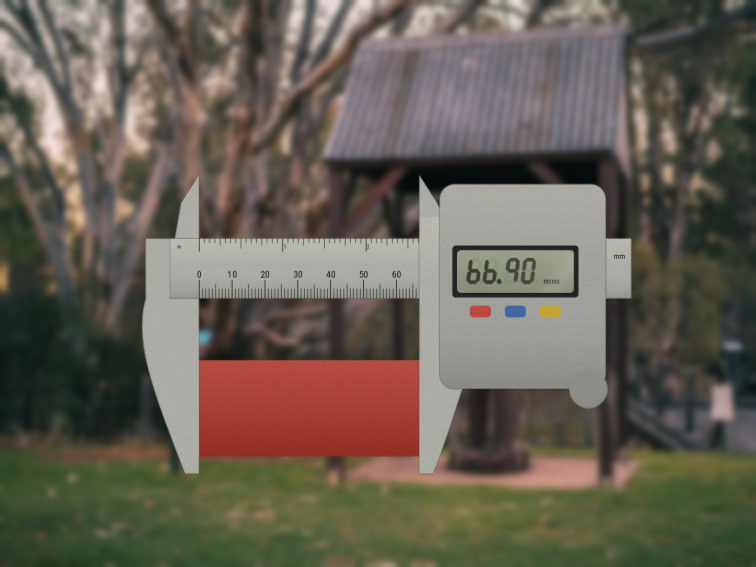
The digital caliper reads 66.90 mm
